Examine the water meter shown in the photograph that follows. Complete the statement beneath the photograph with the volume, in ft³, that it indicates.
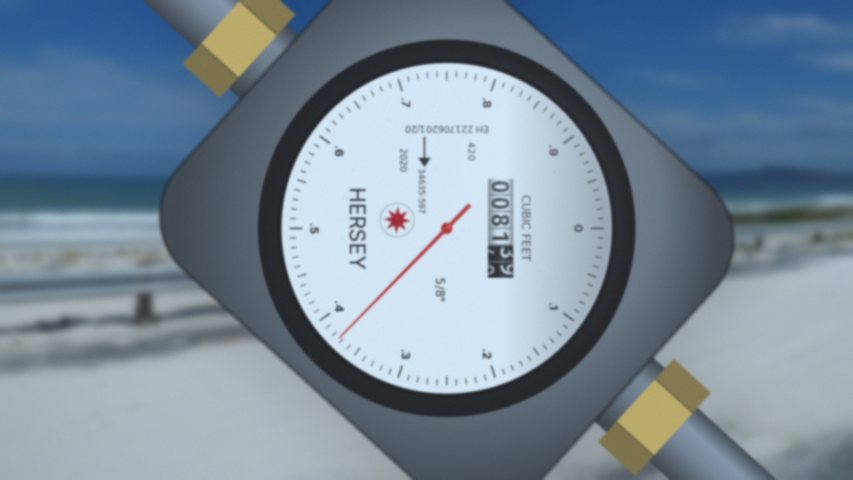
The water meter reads 8139.37 ft³
